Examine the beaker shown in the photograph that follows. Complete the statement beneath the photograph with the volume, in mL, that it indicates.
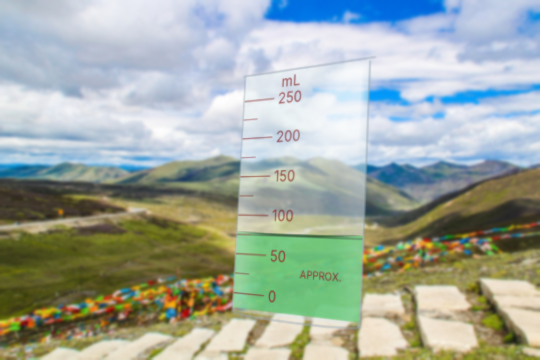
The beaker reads 75 mL
